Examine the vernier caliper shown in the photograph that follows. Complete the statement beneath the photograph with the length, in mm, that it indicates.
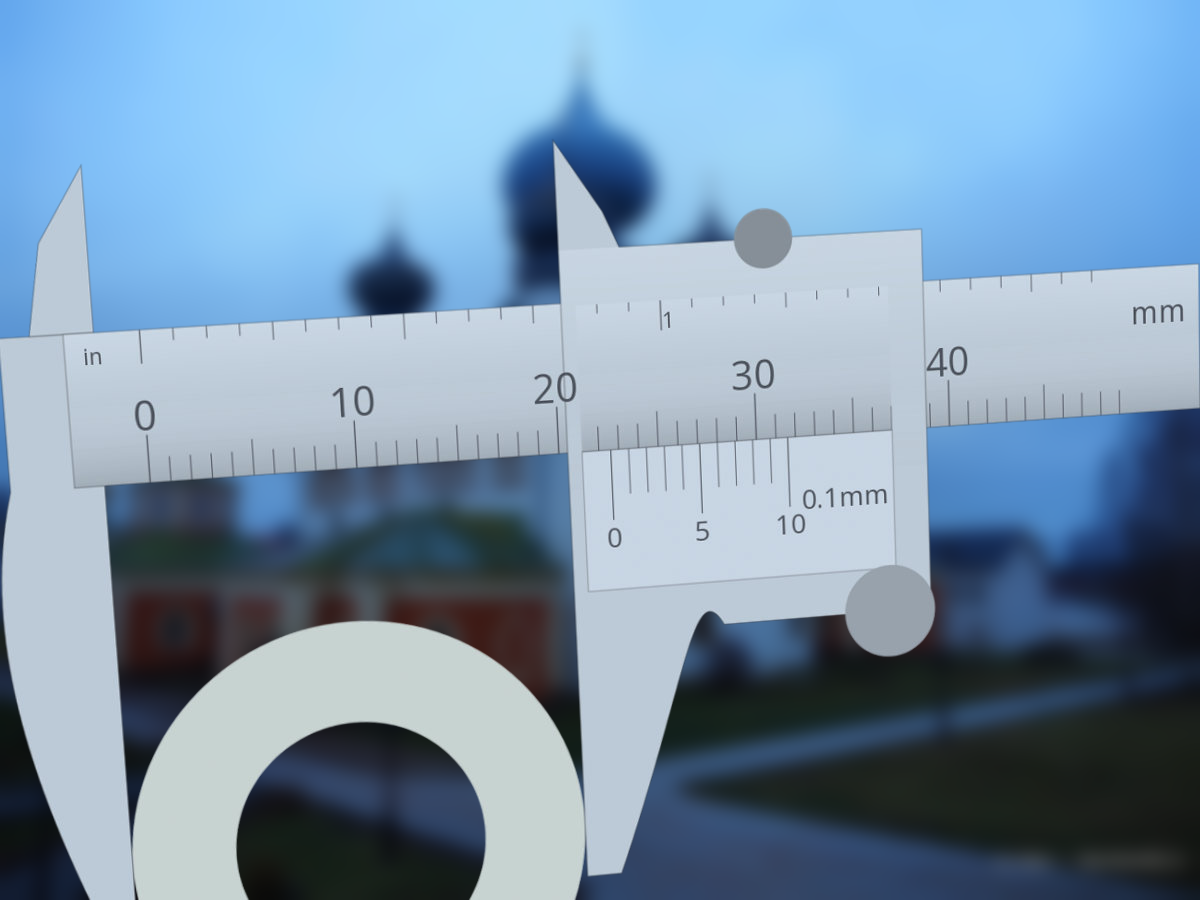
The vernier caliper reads 22.6 mm
